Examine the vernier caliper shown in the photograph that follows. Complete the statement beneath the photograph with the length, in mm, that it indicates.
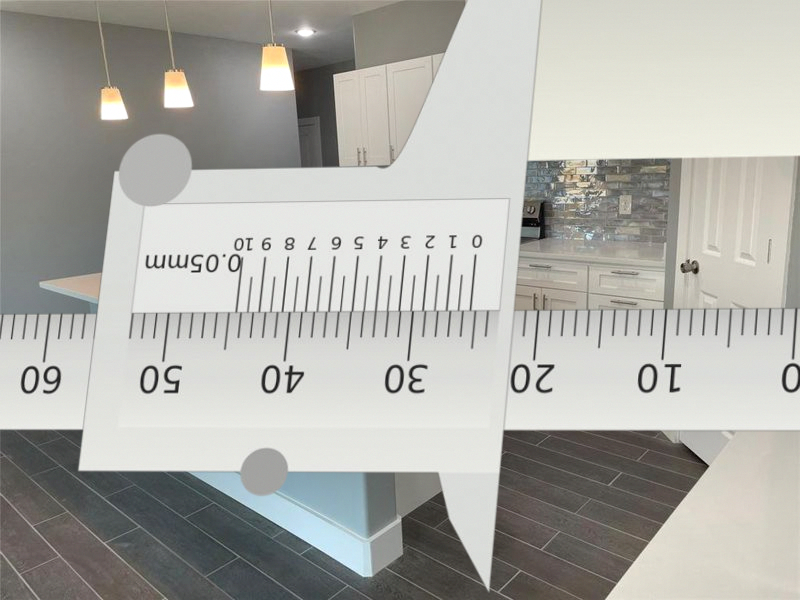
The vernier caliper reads 25.4 mm
